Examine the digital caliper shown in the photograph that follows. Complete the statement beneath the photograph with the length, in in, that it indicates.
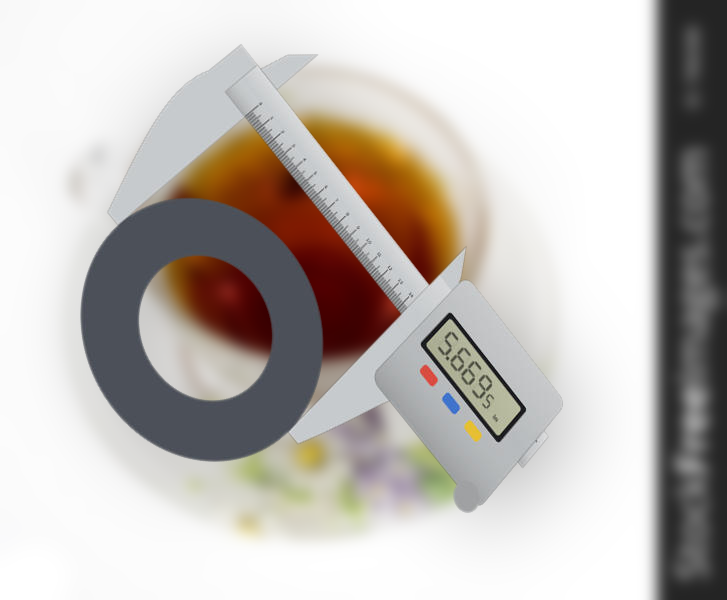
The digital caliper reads 5.6695 in
